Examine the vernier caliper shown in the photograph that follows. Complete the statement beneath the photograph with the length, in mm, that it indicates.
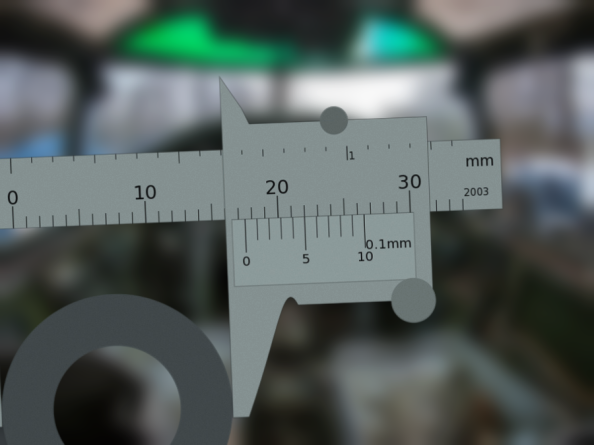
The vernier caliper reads 17.5 mm
